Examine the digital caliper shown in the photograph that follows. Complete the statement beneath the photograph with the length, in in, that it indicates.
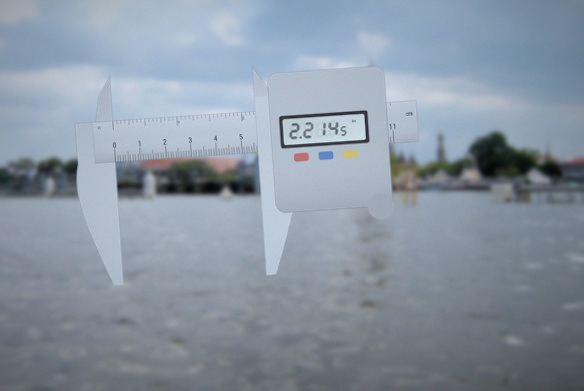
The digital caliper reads 2.2145 in
